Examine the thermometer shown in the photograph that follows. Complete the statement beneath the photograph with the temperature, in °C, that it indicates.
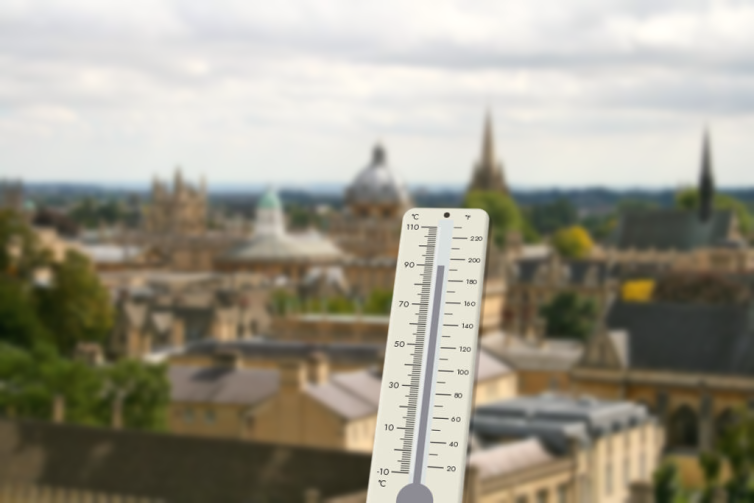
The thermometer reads 90 °C
